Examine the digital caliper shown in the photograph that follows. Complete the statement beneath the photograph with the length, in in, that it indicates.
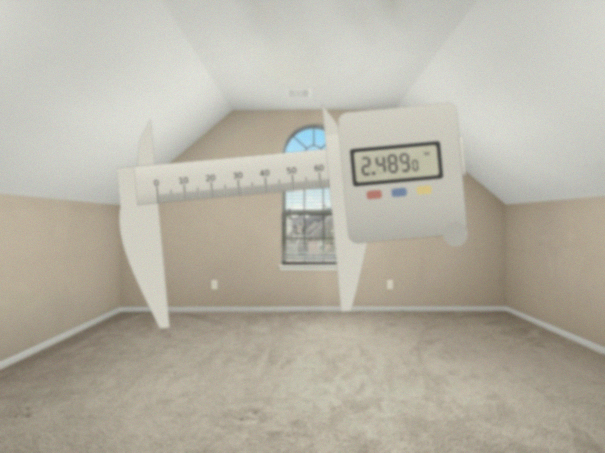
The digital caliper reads 2.4890 in
